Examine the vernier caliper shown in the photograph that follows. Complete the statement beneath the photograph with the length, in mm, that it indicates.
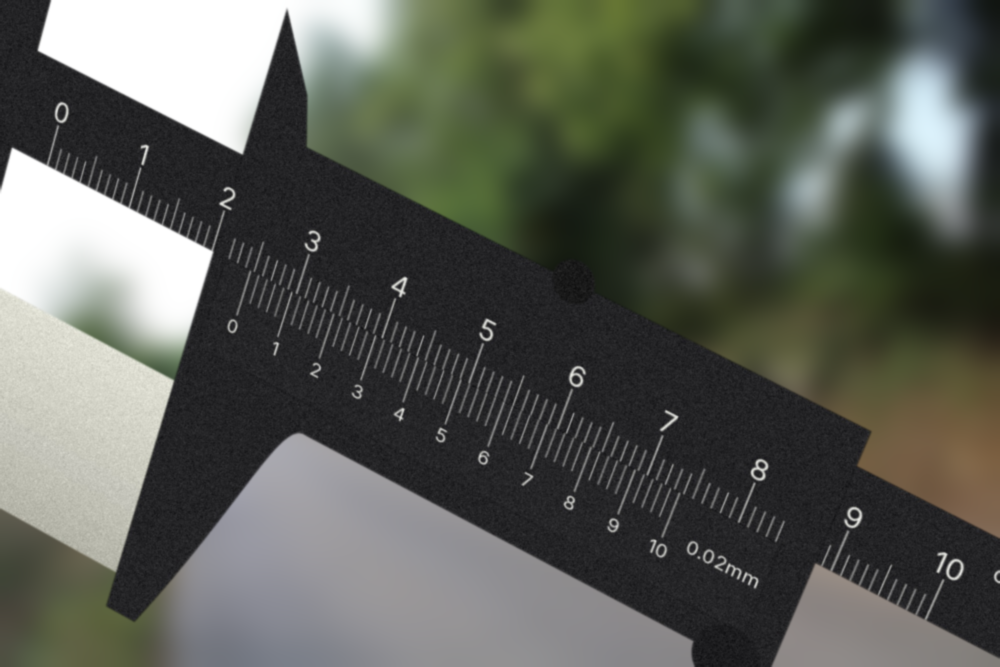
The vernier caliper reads 24.6 mm
